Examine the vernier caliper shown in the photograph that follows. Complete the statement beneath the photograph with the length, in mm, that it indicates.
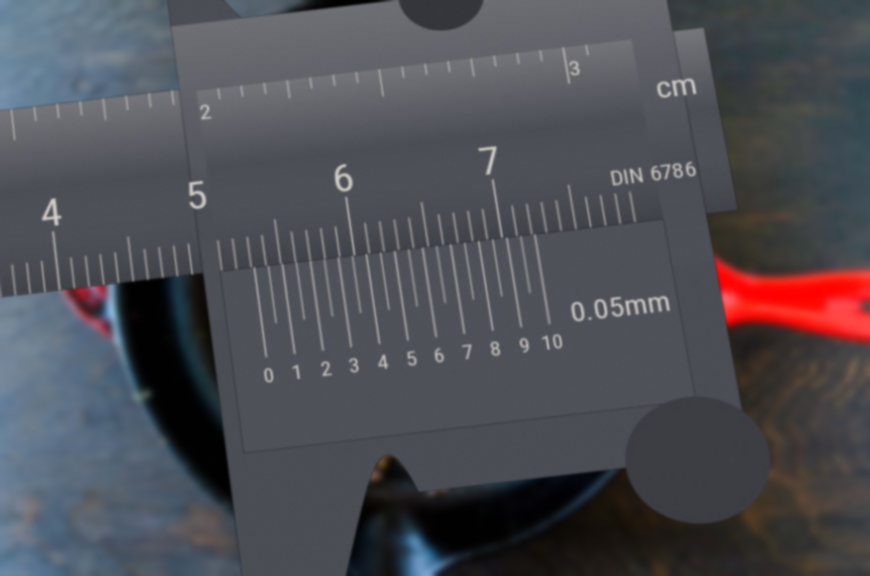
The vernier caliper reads 53.2 mm
